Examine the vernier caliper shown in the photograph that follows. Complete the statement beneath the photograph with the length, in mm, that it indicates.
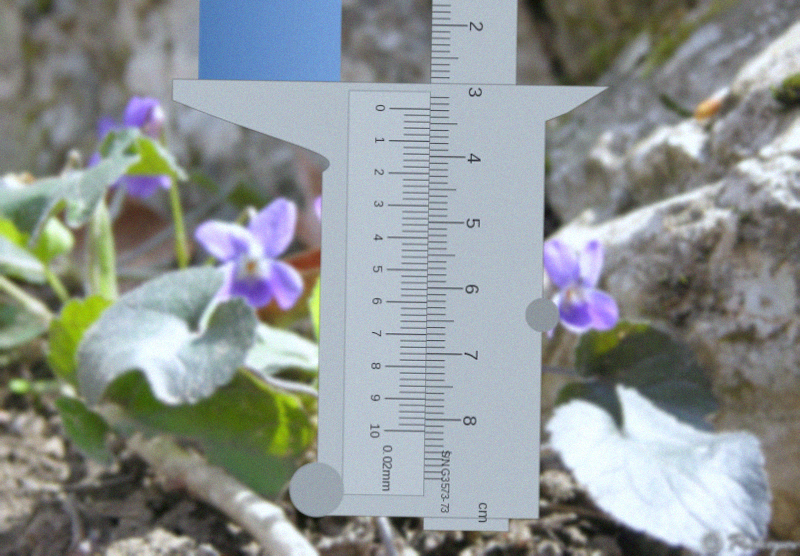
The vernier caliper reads 32.8 mm
